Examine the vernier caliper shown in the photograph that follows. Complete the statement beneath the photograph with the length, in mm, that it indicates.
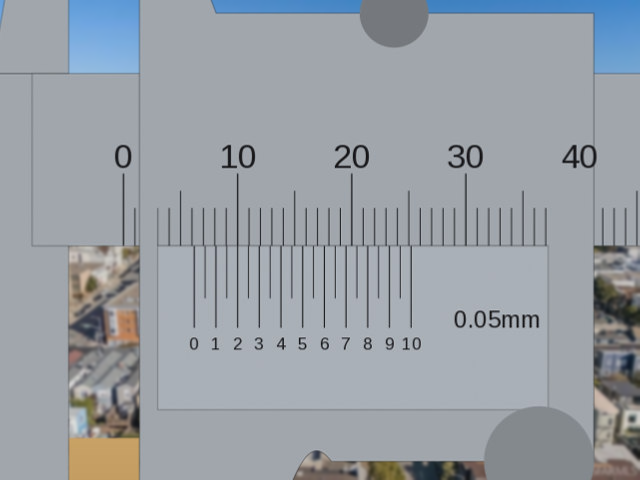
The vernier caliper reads 6.2 mm
